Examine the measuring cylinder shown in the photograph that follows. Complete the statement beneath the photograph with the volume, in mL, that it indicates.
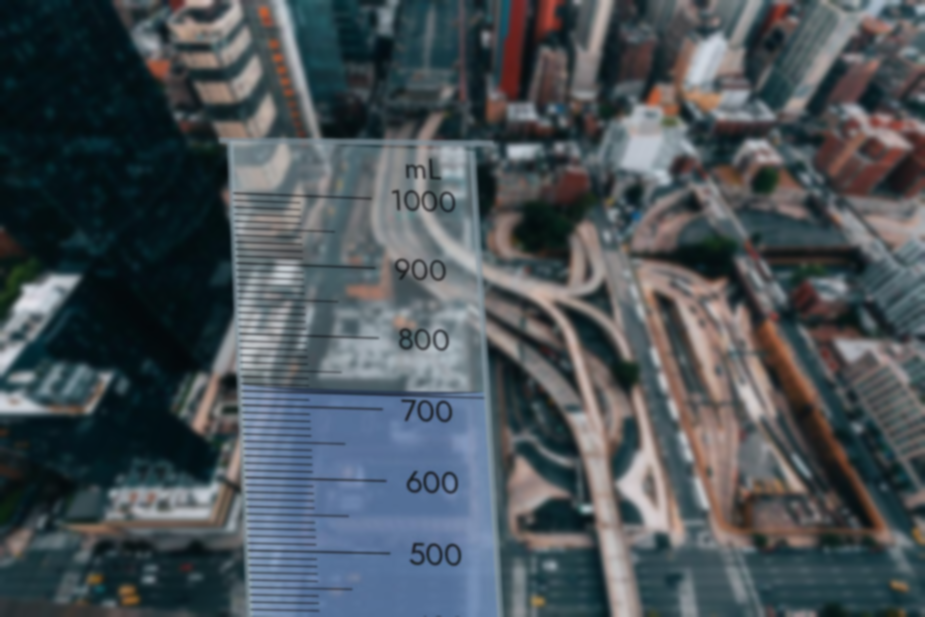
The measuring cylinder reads 720 mL
